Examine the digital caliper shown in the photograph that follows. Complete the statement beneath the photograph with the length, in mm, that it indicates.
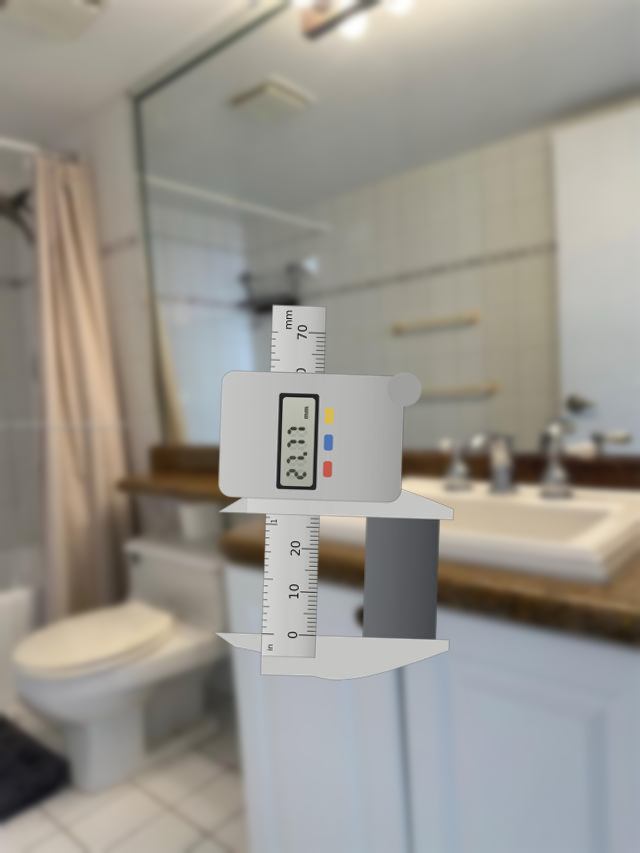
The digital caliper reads 27.77 mm
